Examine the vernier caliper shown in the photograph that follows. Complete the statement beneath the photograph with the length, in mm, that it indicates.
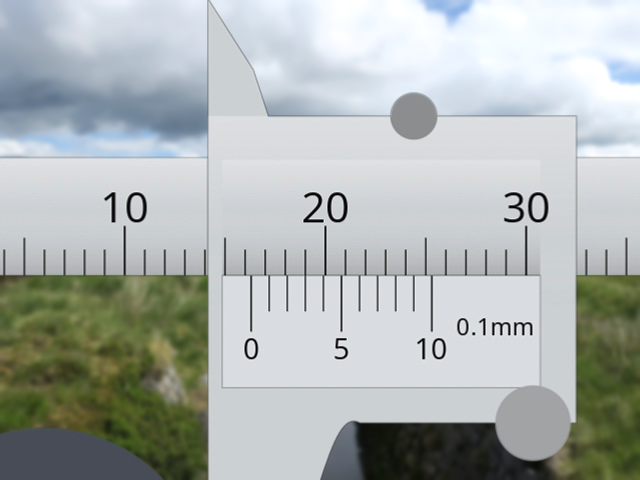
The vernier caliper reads 16.3 mm
